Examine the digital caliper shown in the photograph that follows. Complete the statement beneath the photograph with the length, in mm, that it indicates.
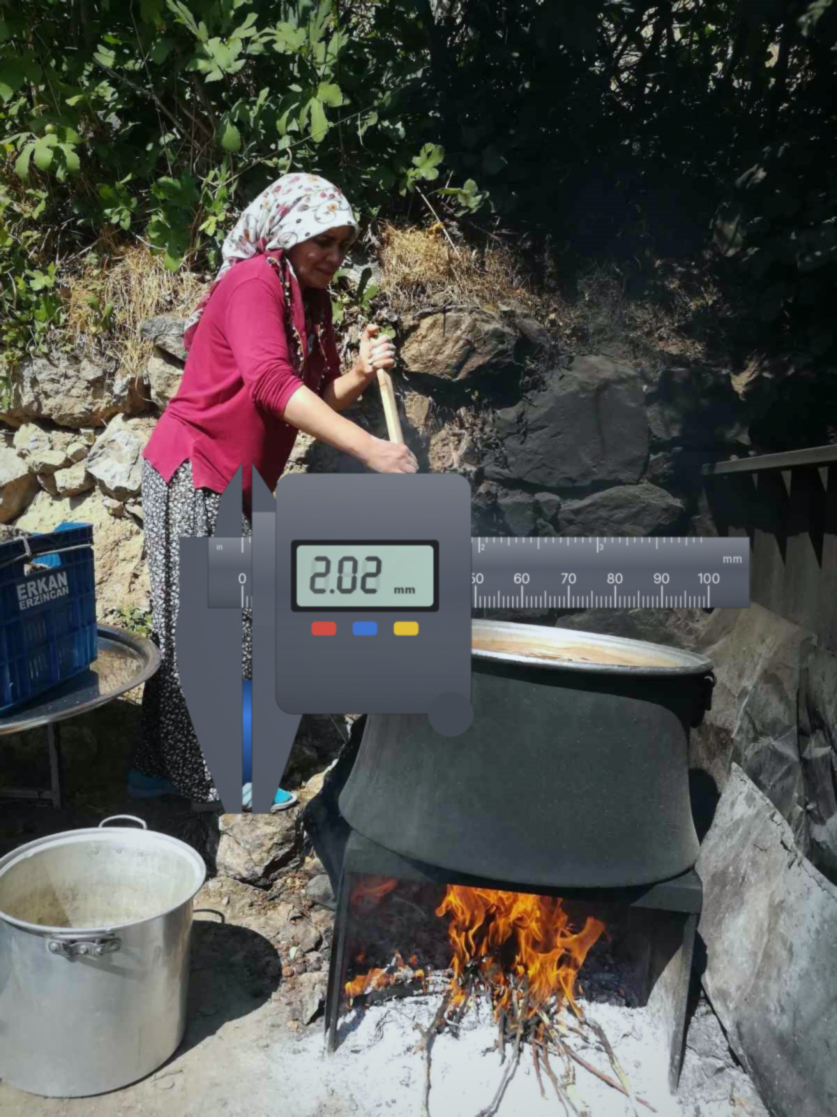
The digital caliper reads 2.02 mm
